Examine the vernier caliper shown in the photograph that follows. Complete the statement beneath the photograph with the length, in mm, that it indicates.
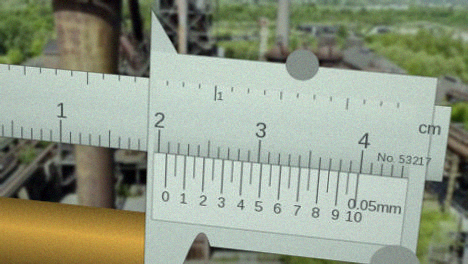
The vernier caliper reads 20.8 mm
